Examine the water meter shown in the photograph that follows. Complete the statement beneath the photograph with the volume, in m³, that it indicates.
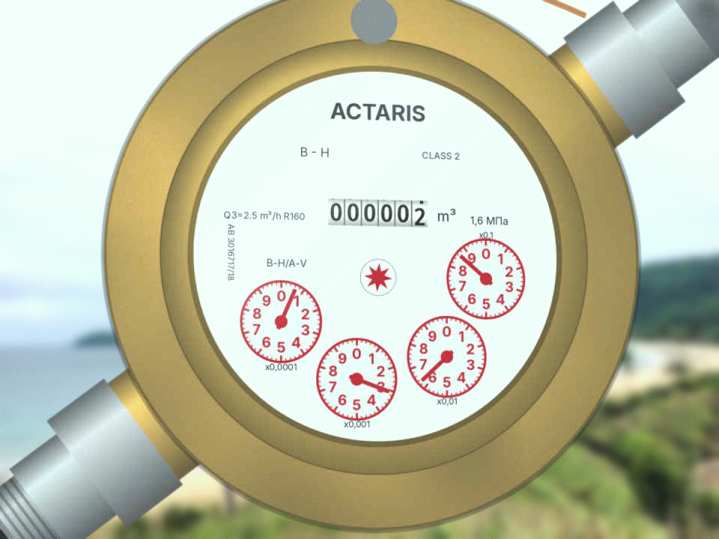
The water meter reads 1.8630 m³
